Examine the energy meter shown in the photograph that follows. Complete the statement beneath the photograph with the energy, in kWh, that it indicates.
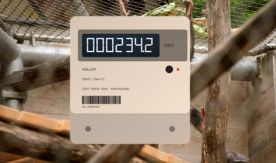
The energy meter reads 234.2 kWh
